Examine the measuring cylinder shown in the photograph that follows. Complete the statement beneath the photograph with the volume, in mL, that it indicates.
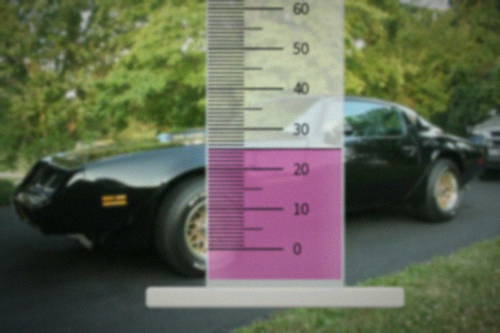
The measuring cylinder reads 25 mL
